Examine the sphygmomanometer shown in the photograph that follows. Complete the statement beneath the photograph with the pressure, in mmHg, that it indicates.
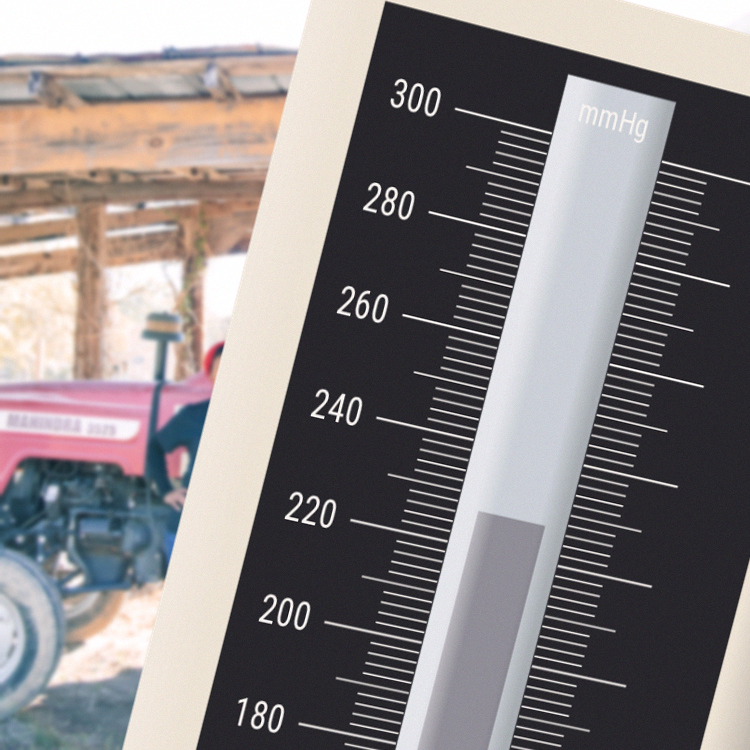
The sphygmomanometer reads 227 mmHg
